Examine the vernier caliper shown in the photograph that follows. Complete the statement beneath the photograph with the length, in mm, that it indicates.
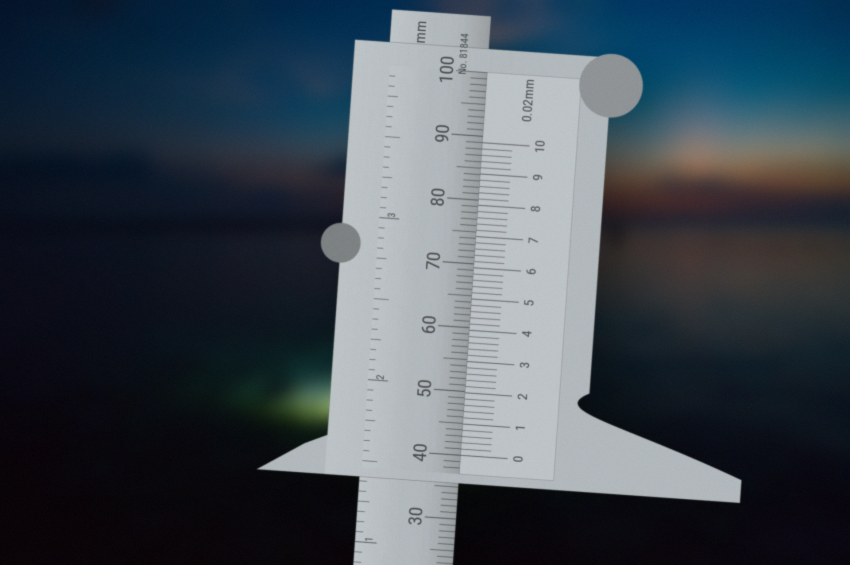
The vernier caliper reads 40.0 mm
